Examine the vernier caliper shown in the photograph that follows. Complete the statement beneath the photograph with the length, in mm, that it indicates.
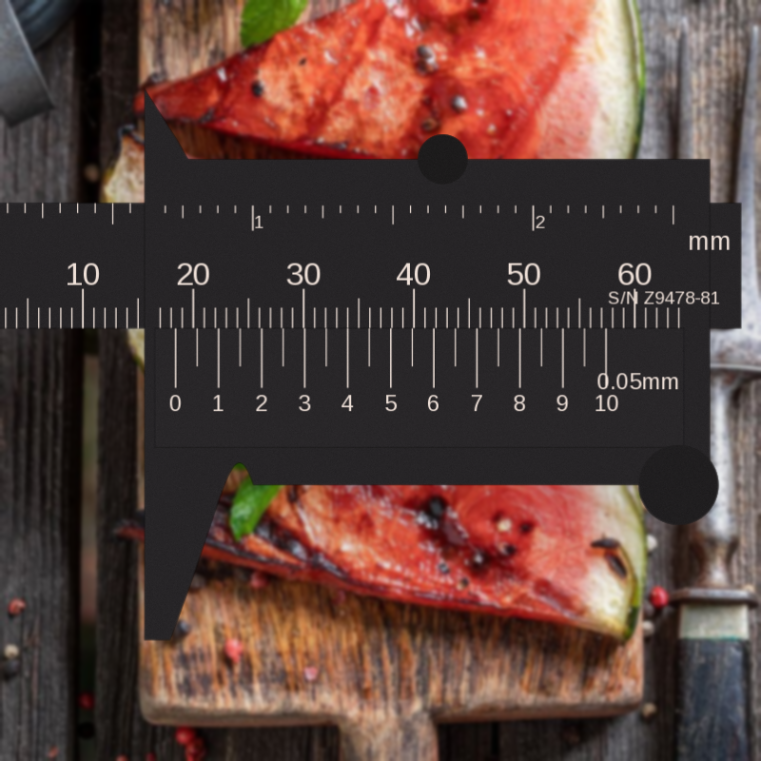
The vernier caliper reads 18.4 mm
